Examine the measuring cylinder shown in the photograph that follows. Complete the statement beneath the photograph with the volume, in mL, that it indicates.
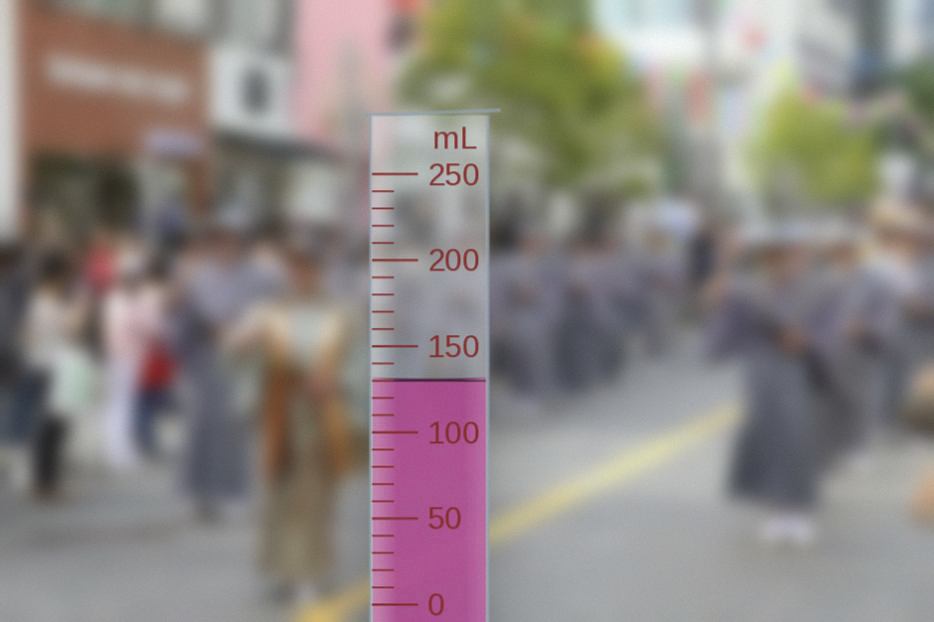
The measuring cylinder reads 130 mL
